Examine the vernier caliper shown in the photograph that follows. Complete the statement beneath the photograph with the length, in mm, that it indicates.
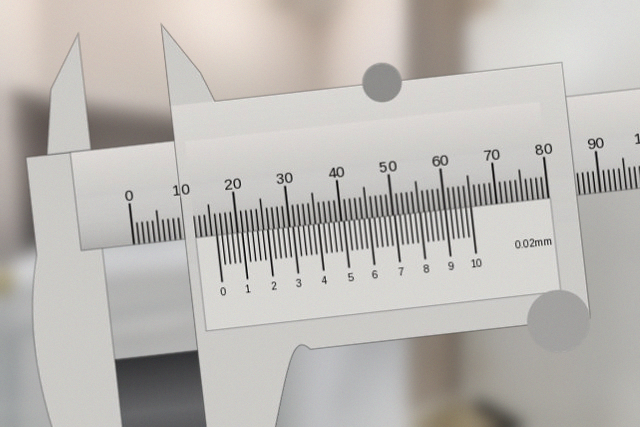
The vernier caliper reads 16.0 mm
